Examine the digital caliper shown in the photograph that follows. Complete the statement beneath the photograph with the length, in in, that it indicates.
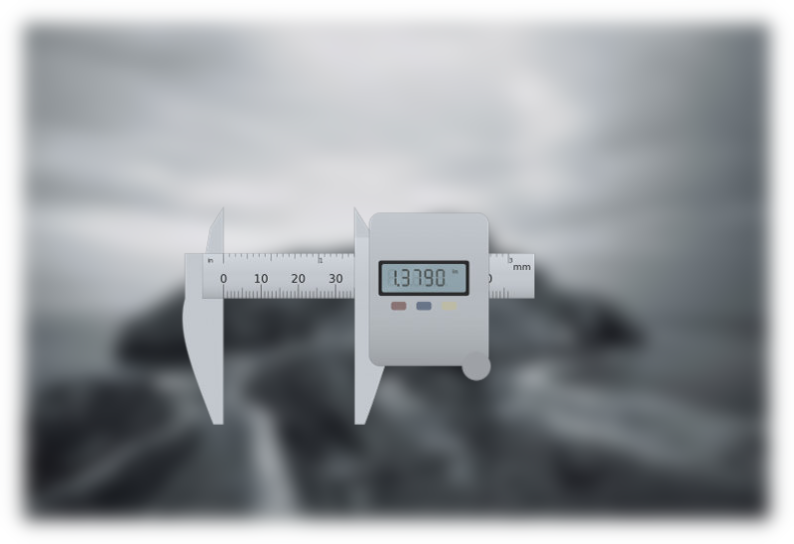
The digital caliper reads 1.3790 in
